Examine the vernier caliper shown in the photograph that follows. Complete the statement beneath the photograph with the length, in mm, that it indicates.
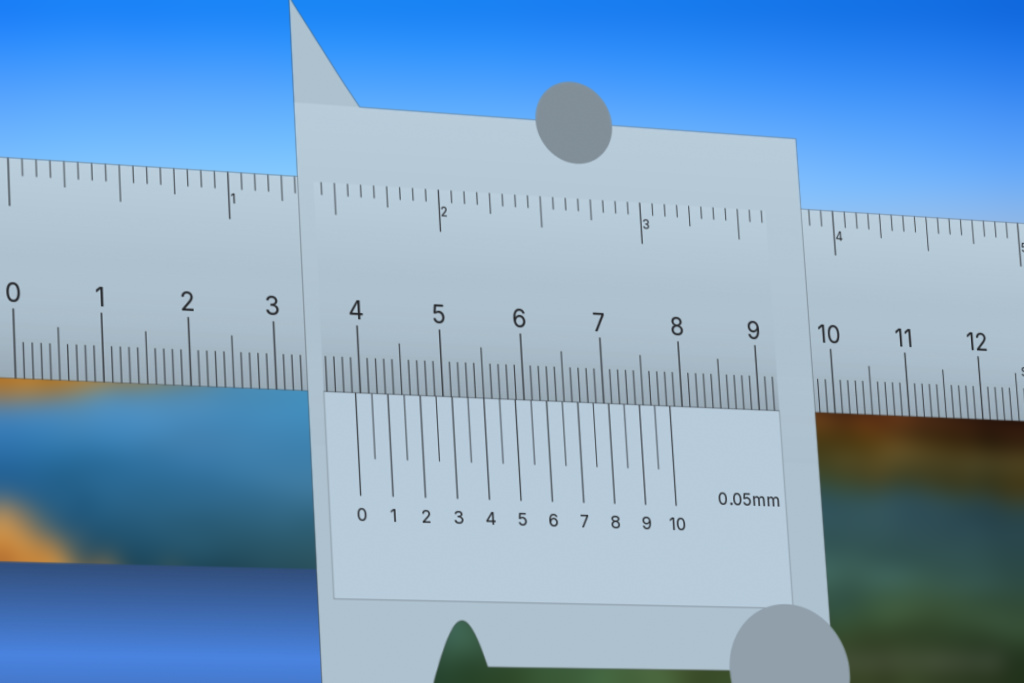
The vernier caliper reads 39.4 mm
